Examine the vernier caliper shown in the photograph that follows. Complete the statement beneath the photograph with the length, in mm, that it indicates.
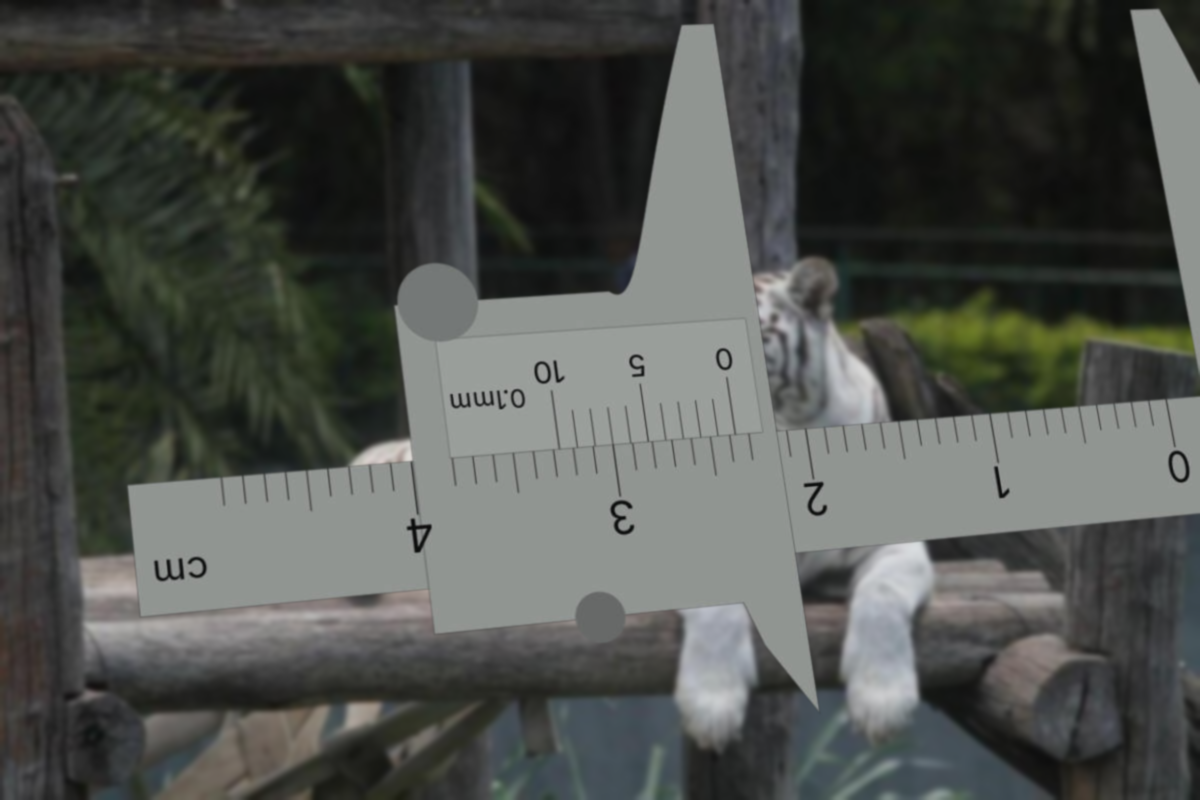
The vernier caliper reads 23.7 mm
